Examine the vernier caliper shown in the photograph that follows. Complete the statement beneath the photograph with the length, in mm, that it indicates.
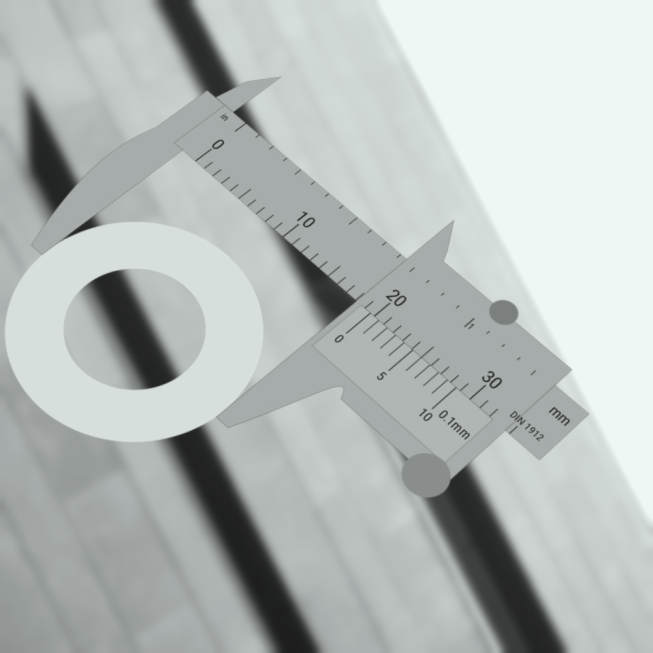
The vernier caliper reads 19.6 mm
